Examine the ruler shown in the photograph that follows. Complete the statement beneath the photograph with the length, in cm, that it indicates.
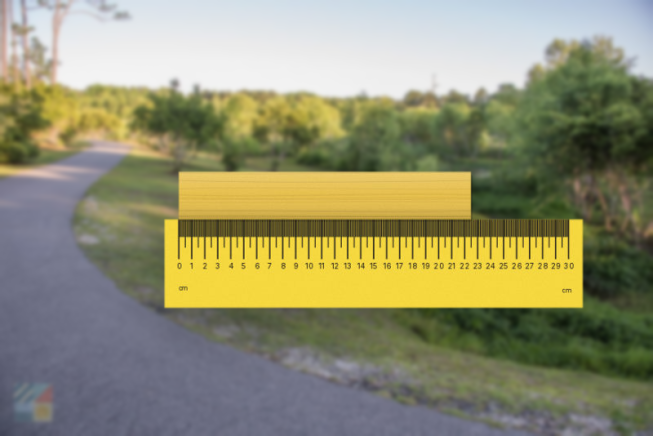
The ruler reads 22.5 cm
